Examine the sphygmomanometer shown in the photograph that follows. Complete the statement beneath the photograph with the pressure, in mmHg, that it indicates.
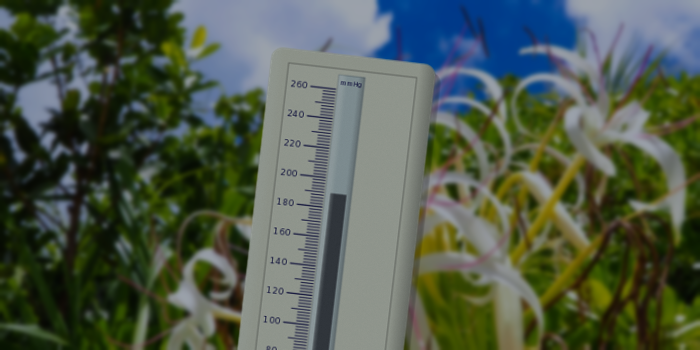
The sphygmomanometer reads 190 mmHg
